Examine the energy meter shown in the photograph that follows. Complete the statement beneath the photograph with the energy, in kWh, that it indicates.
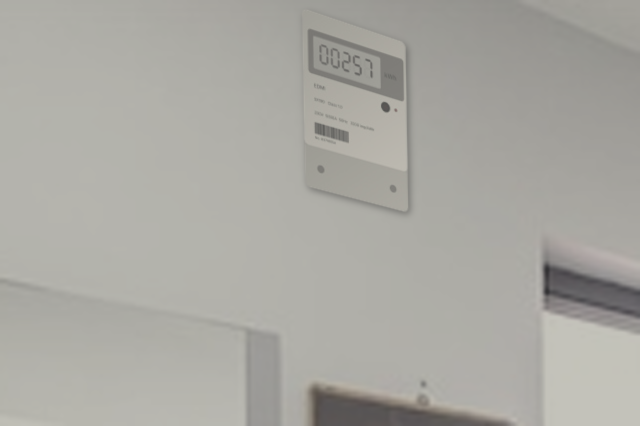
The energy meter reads 257 kWh
